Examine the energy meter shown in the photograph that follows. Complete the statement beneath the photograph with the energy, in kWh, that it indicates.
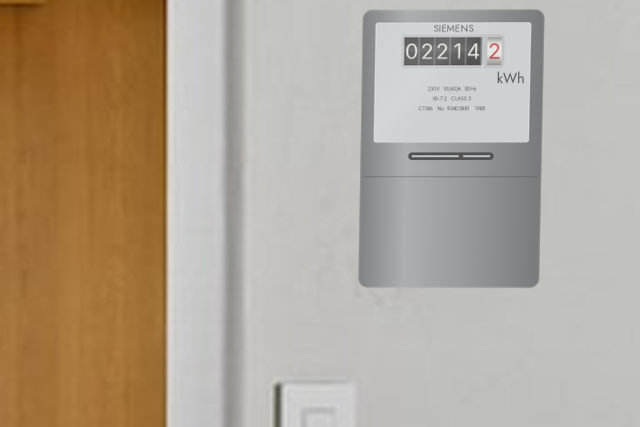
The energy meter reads 2214.2 kWh
